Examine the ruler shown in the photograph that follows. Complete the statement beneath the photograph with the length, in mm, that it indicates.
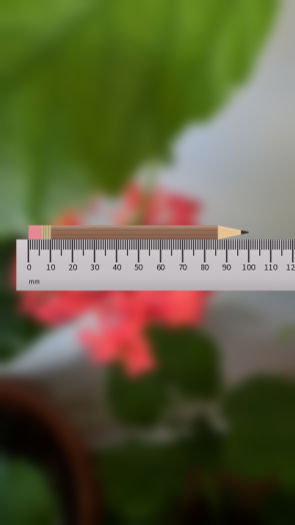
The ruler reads 100 mm
